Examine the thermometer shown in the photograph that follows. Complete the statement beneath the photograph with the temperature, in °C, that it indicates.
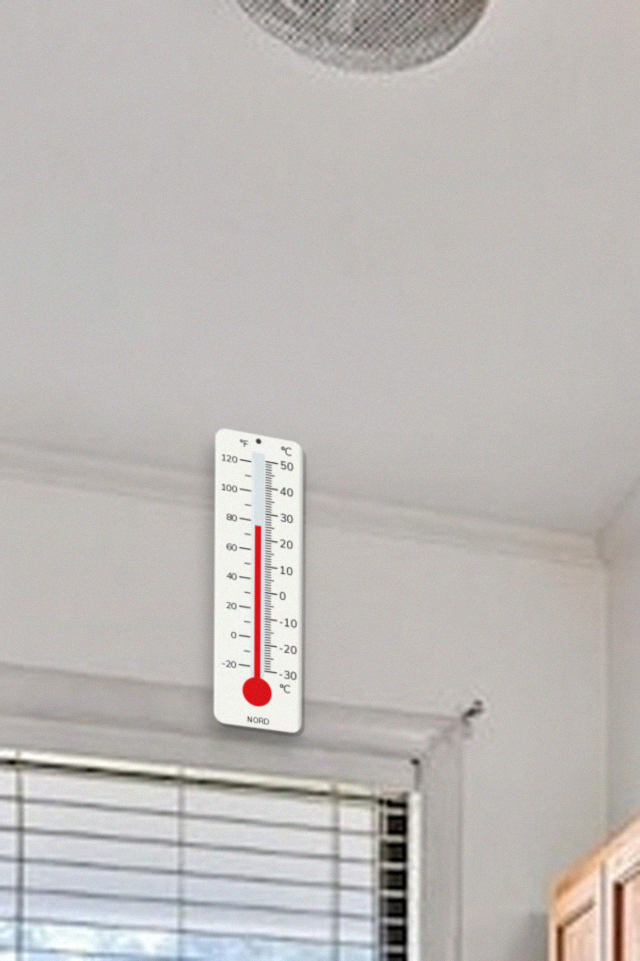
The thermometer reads 25 °C
